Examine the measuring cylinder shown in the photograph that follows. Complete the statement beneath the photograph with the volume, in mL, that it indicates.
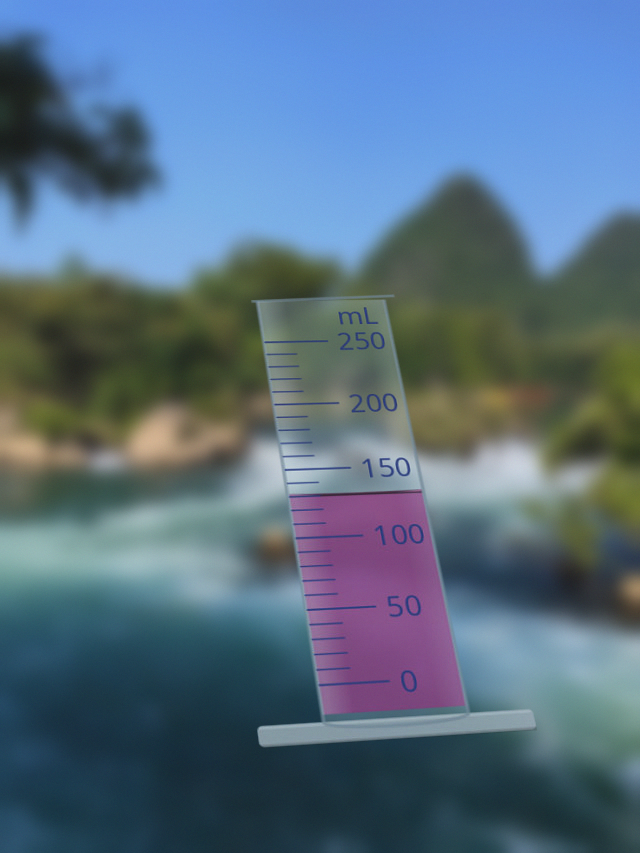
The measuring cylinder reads 130 mL
